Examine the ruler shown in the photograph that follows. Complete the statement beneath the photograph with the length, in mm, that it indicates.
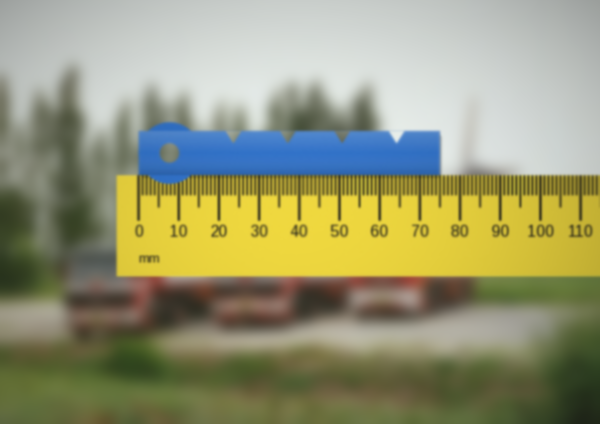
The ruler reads 75 mm
